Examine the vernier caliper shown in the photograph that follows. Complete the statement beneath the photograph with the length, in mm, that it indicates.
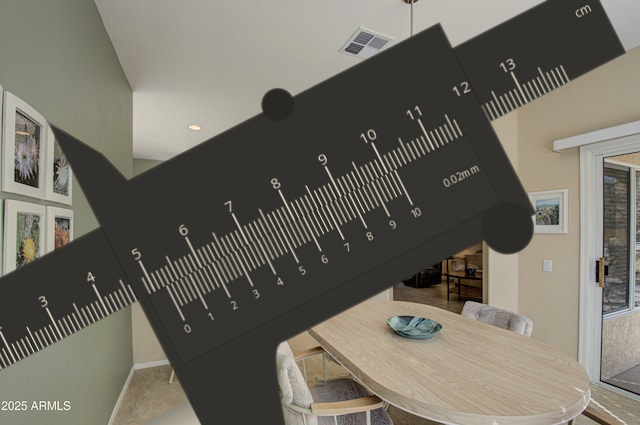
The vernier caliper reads 52.5 mm
